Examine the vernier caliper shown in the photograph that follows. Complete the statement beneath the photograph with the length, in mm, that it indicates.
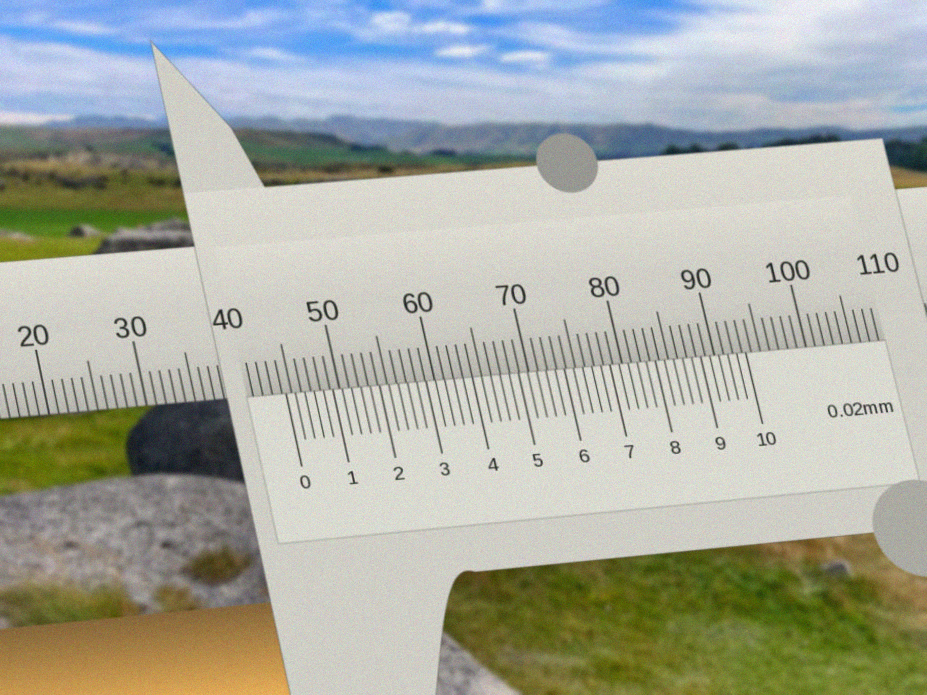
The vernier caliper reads 44.4 mm
